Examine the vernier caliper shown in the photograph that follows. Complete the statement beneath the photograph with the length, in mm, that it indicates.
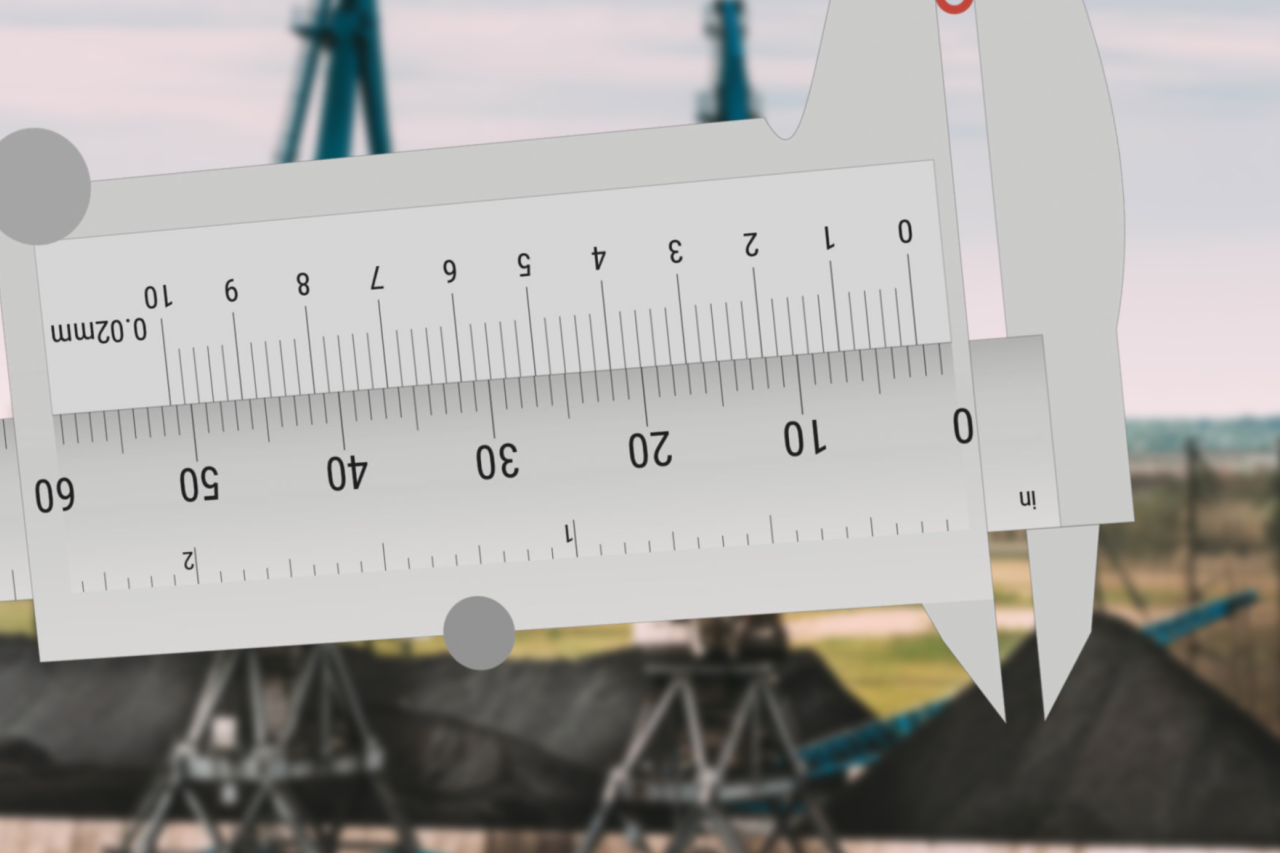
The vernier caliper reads 2.4 mm
